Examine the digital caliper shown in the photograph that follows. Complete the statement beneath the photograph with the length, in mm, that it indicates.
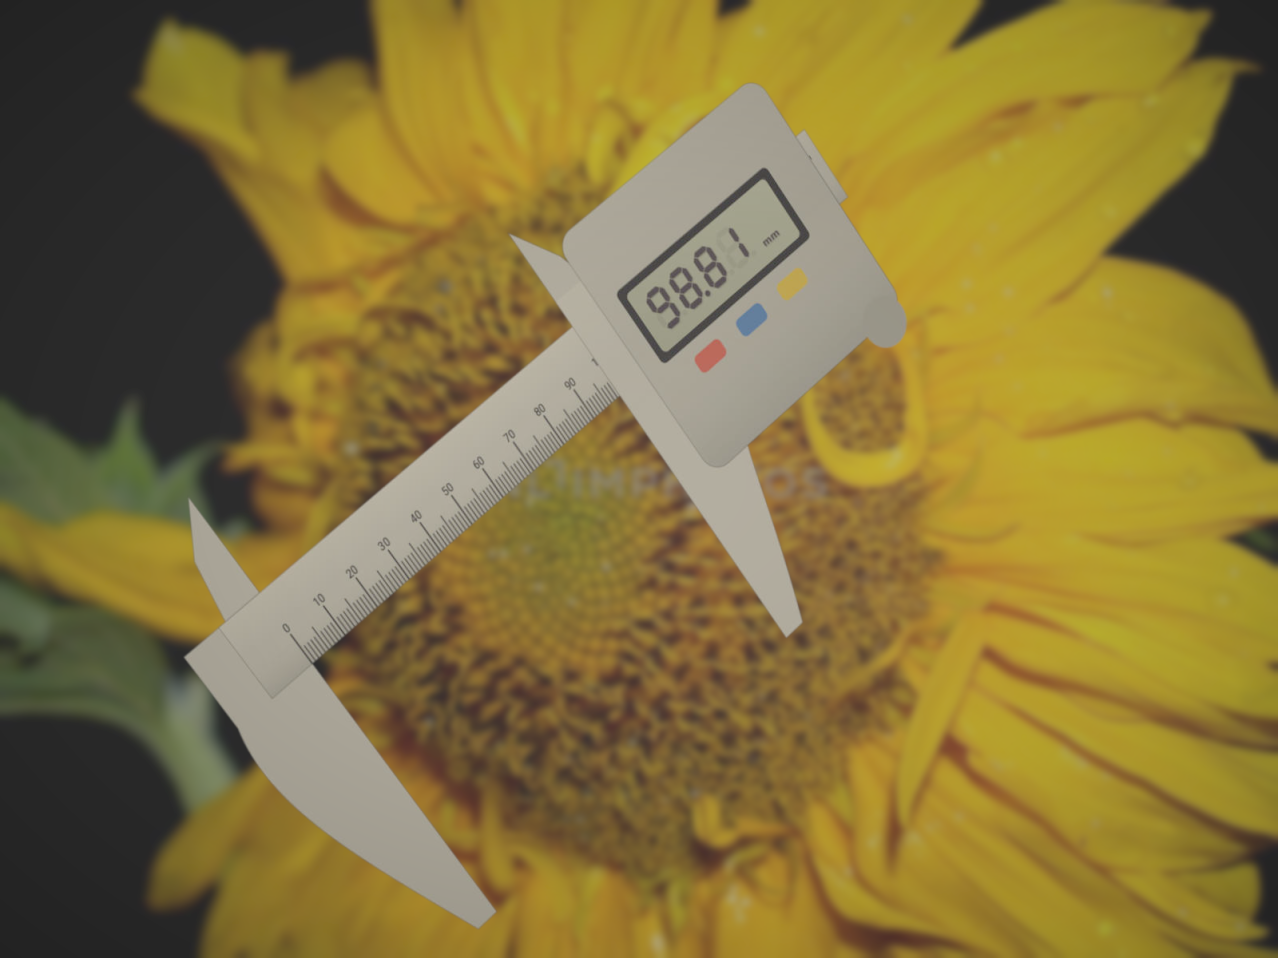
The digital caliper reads 98.81 mm
